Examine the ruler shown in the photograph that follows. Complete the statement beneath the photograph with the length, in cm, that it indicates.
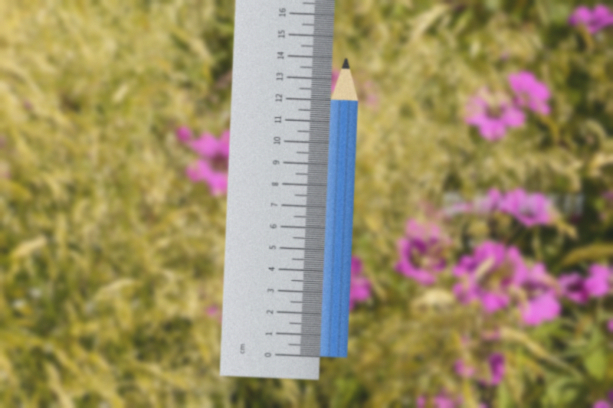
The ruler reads 14 cm
